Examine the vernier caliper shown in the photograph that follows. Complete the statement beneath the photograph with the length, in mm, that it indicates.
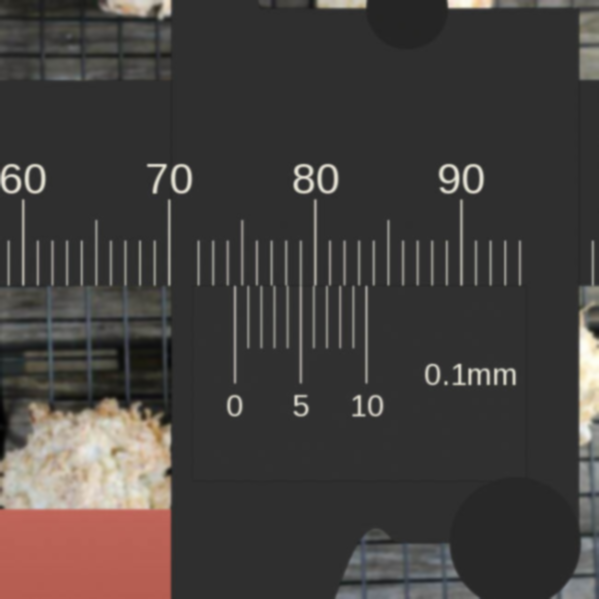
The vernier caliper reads 74.5 mm
